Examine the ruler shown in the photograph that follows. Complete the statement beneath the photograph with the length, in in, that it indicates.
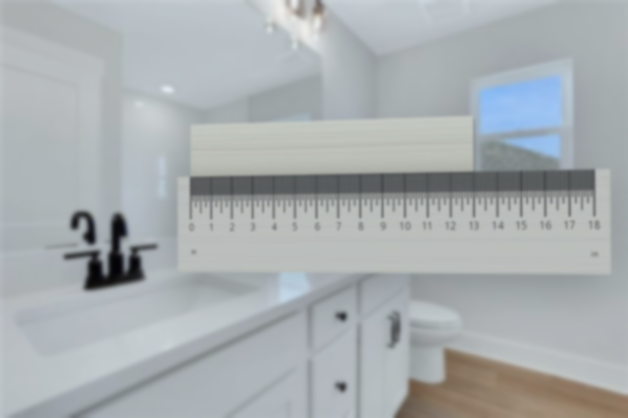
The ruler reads 13 in
